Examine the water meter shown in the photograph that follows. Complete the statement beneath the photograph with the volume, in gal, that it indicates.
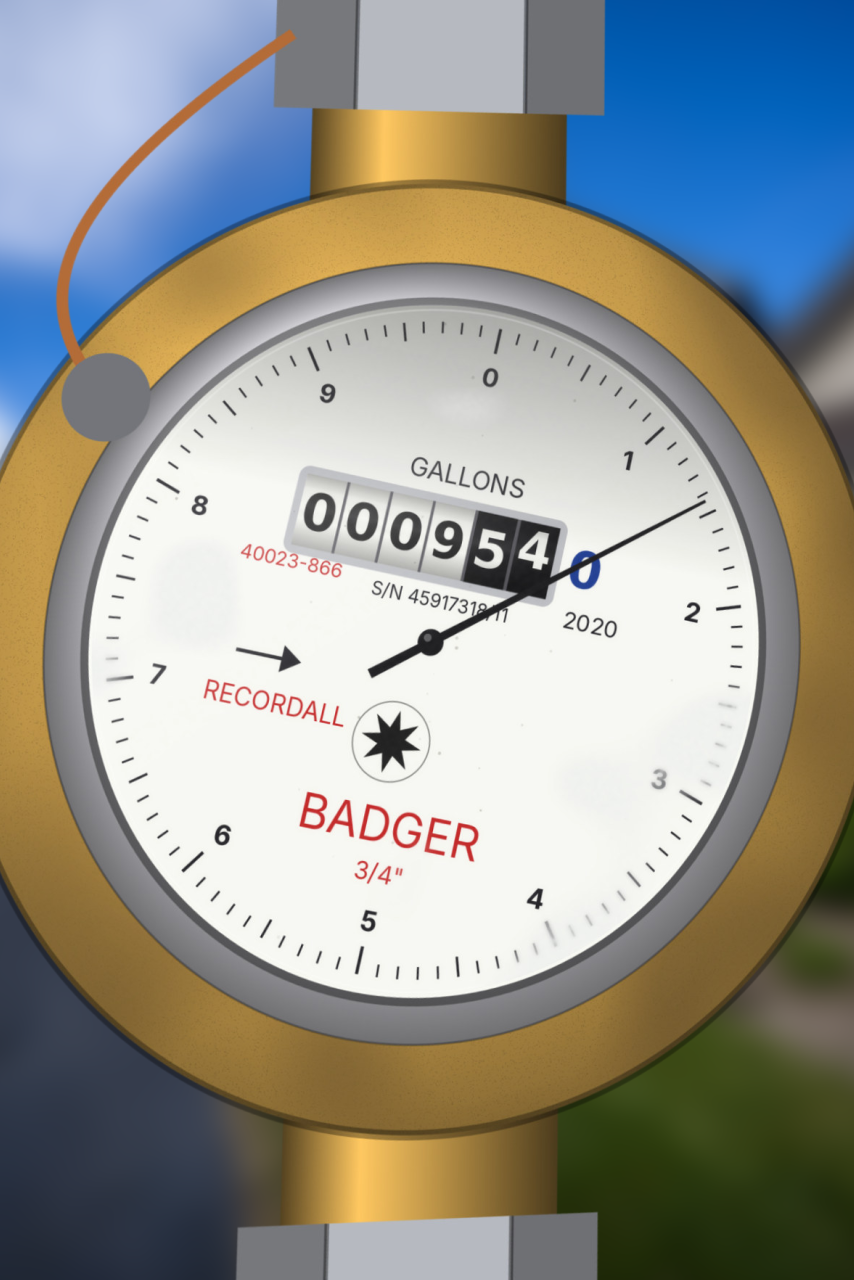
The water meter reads 9541.4 gal
